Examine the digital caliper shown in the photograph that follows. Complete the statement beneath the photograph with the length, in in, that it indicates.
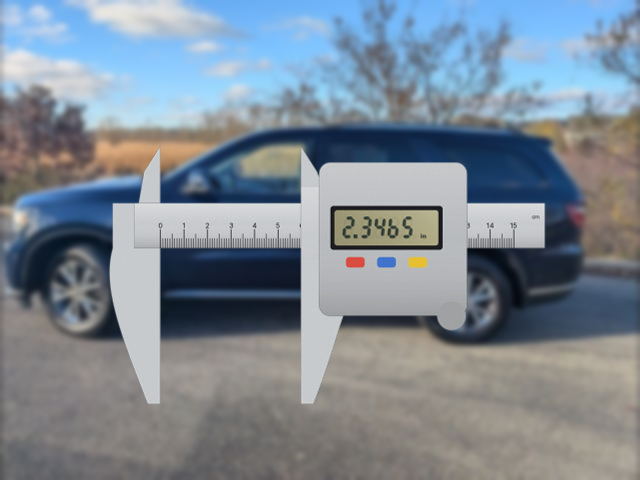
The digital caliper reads 2.3465 in
